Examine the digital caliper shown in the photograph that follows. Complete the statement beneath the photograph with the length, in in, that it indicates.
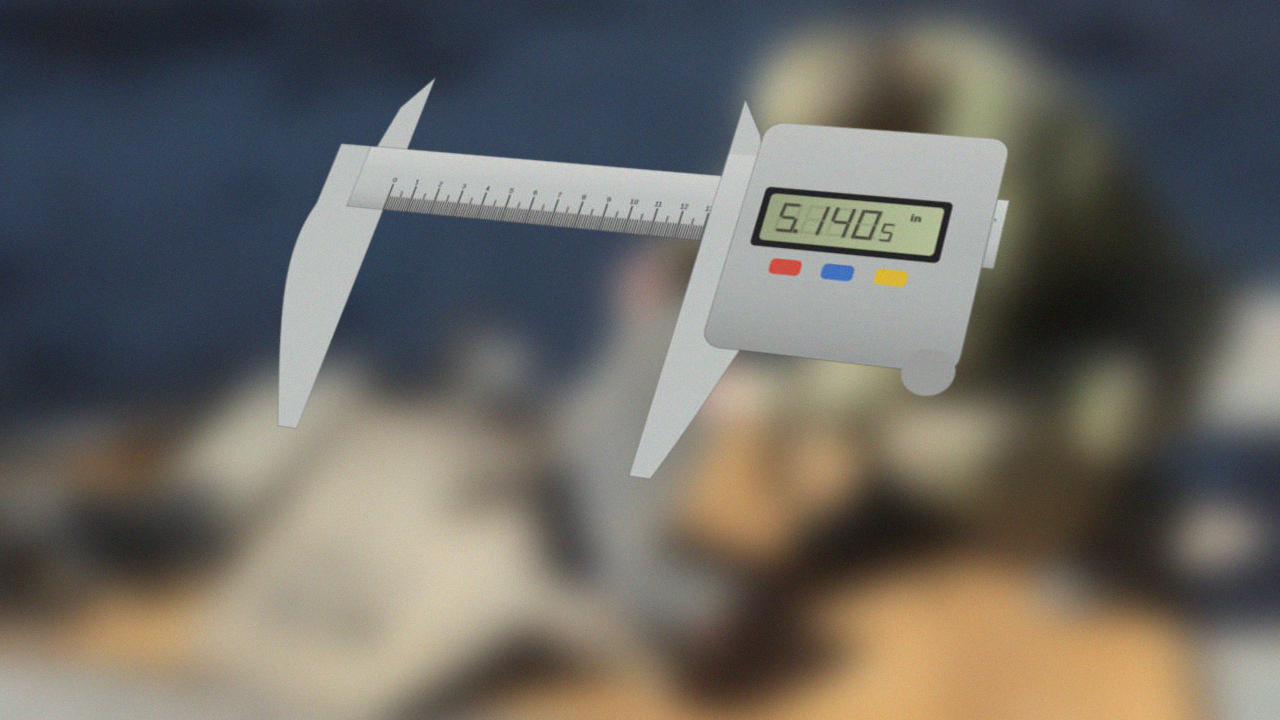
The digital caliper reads 5.1405 in
